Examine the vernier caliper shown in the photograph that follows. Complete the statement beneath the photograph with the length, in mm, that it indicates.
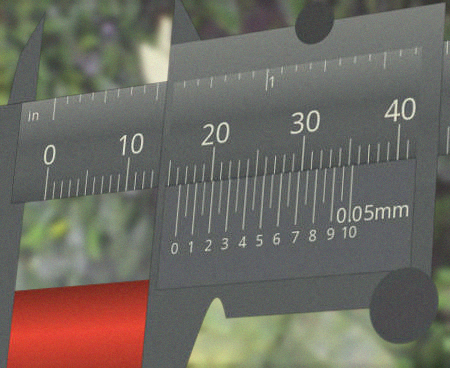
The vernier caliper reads 16.4 mm
